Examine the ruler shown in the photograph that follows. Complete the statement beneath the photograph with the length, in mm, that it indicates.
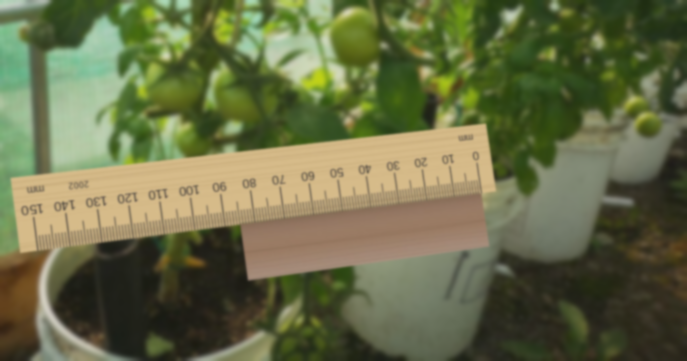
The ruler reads 85 mm
